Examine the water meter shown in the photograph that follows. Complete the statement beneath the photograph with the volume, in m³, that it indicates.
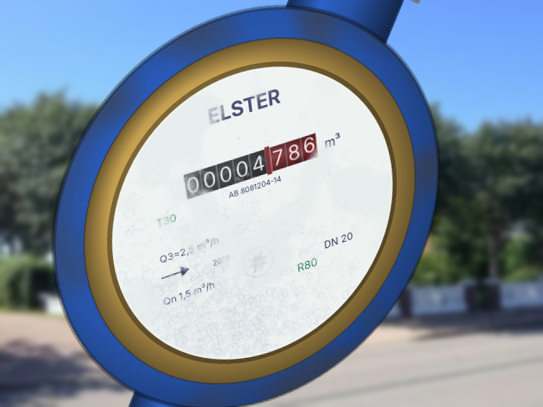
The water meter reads 4.786 m³
